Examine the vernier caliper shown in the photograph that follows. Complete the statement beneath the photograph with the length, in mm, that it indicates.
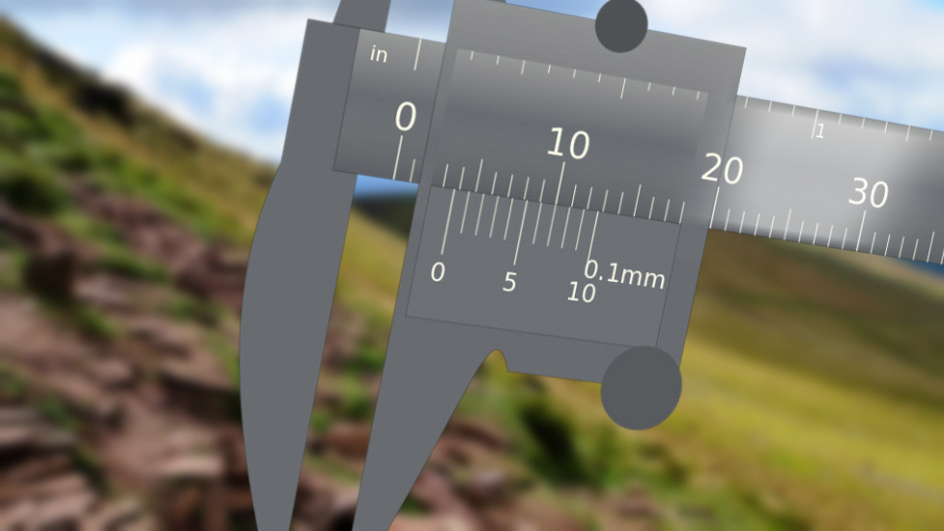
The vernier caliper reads 3.7 mm
